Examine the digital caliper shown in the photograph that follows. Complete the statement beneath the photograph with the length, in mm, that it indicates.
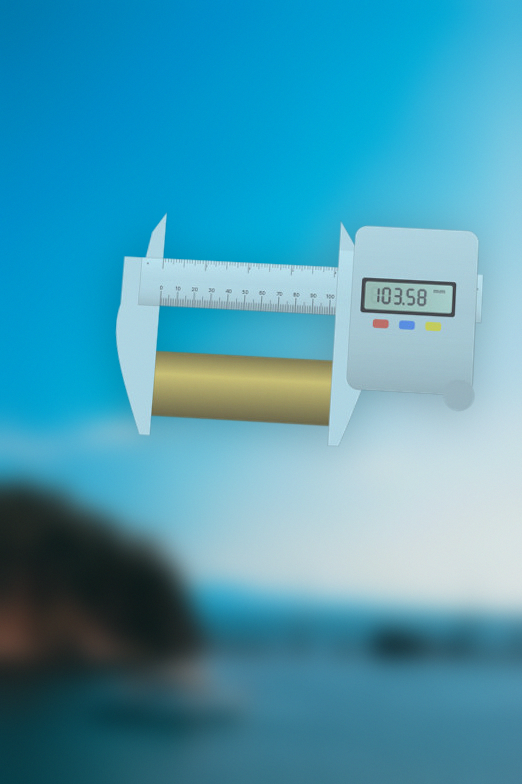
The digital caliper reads 103.58 mm
